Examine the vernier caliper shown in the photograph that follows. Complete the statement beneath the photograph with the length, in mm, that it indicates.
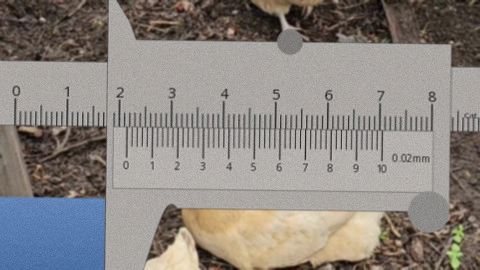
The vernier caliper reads 21.5 mm
